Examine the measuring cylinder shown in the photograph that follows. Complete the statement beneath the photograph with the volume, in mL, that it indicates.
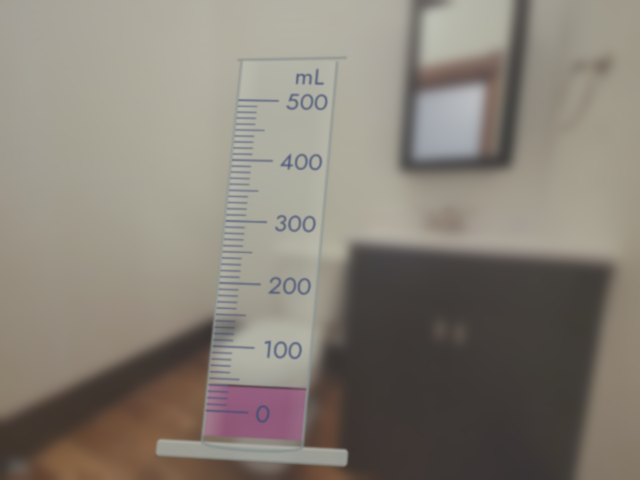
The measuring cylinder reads 40 mL
